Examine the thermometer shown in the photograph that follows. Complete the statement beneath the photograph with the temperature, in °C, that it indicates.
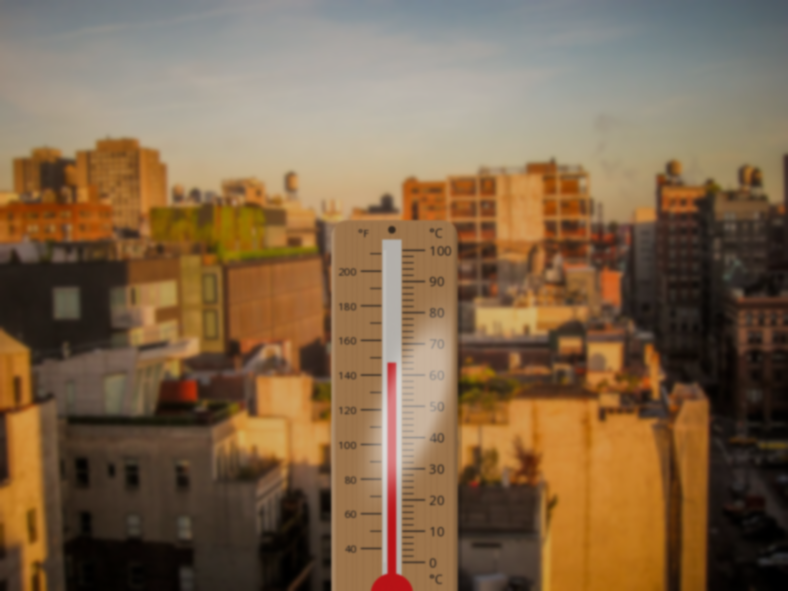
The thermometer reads 64 °C
